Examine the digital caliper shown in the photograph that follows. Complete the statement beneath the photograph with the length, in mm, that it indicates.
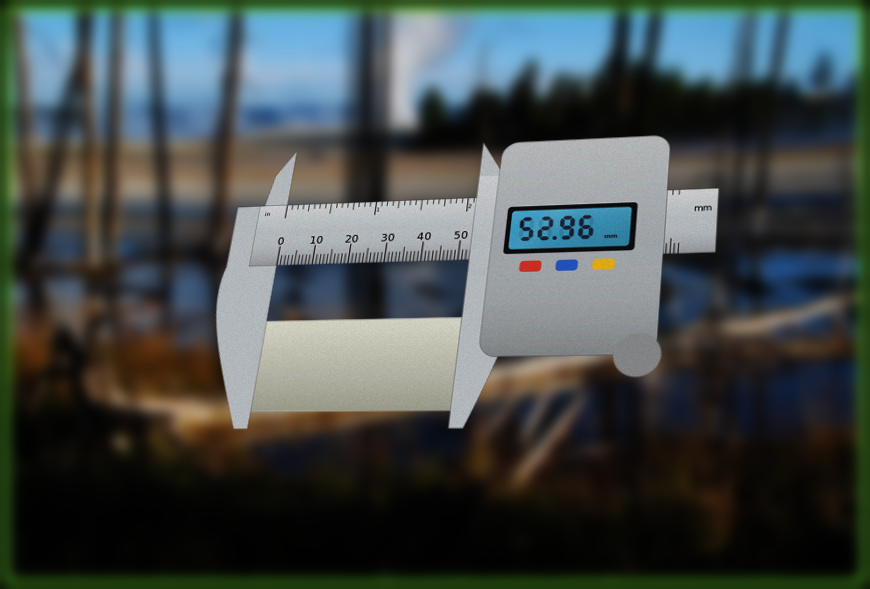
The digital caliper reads 52.96 mm
